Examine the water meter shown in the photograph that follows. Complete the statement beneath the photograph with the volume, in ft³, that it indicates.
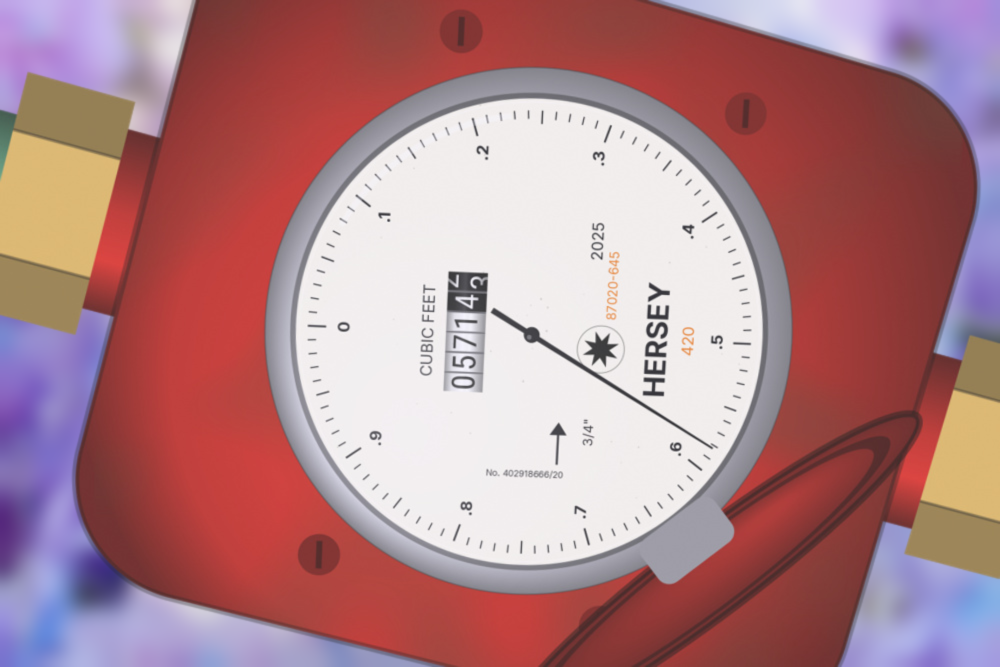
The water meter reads 57142.58 ft³
